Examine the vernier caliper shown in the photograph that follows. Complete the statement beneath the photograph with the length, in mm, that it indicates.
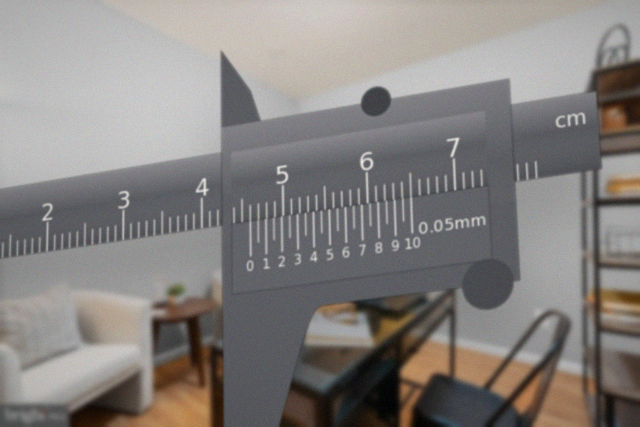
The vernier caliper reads 46.0 mm
